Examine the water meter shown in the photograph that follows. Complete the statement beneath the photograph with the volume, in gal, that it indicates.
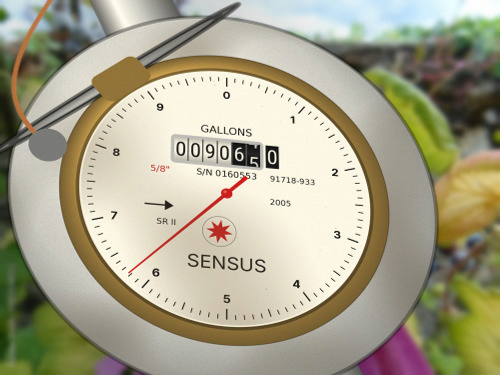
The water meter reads 90646.2 gal
